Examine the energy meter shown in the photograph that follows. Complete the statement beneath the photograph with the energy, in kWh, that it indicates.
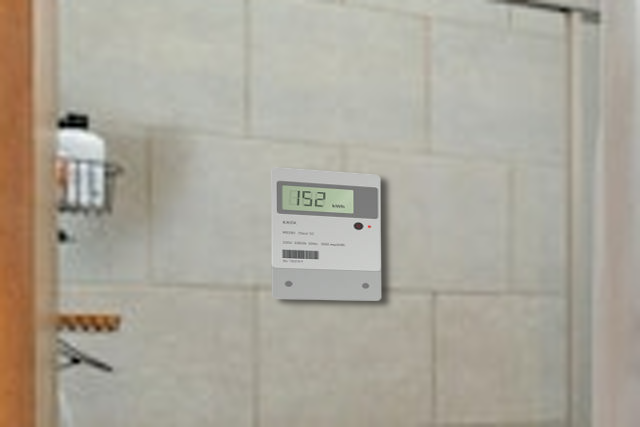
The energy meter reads 152 kWh
